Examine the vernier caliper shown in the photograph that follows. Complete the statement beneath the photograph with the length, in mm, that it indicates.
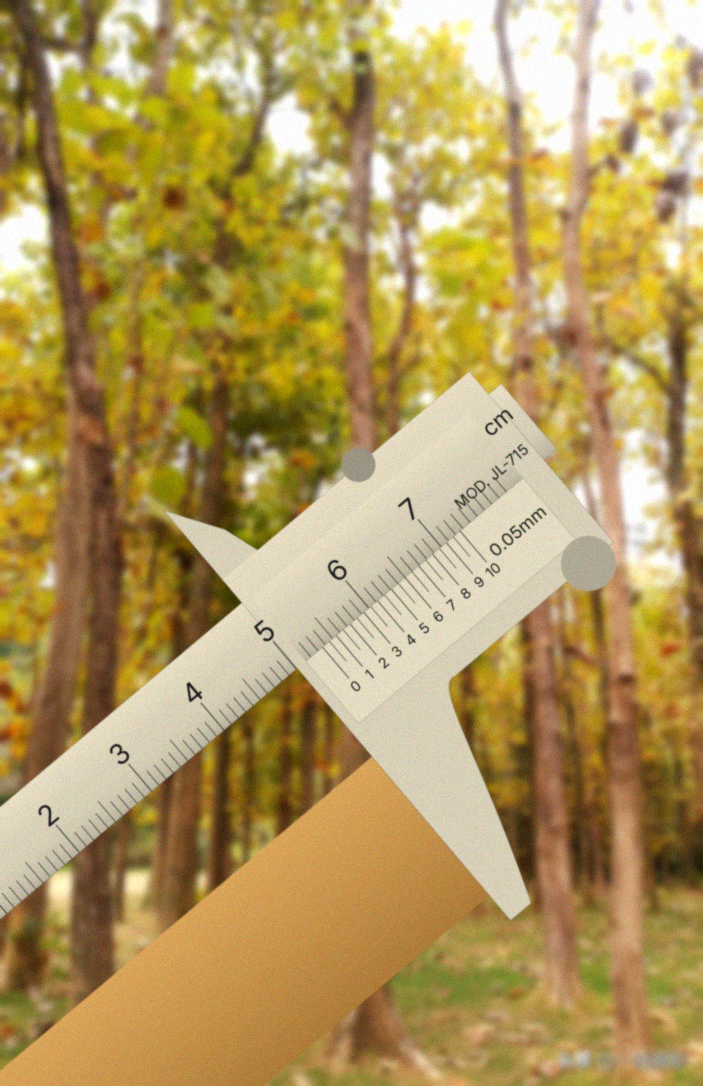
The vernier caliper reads 53.6 mm
